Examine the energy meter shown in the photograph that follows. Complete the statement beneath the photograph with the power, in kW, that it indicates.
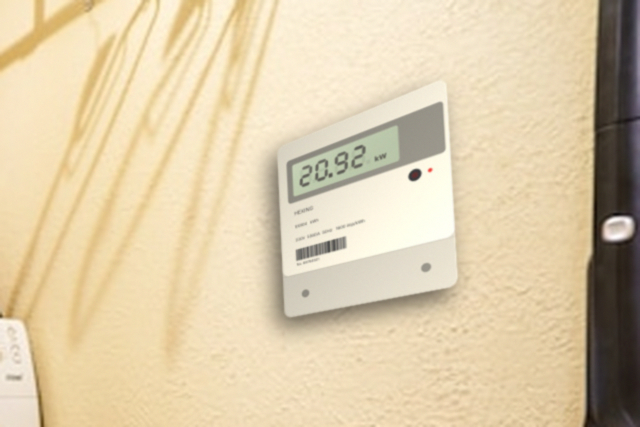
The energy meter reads 20.92 kW
